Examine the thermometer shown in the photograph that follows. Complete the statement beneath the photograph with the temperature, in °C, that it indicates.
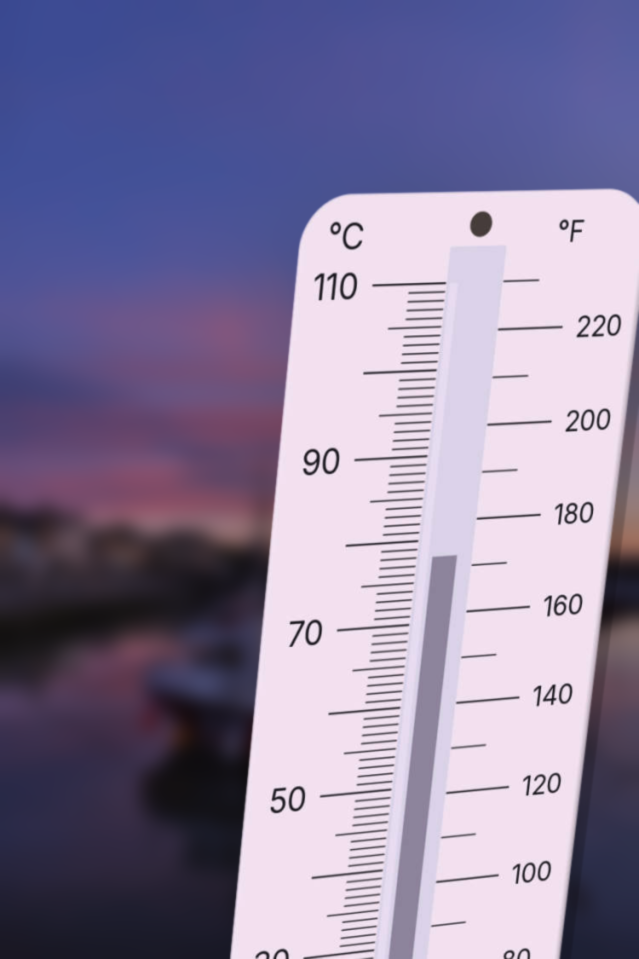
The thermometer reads 78 °C
